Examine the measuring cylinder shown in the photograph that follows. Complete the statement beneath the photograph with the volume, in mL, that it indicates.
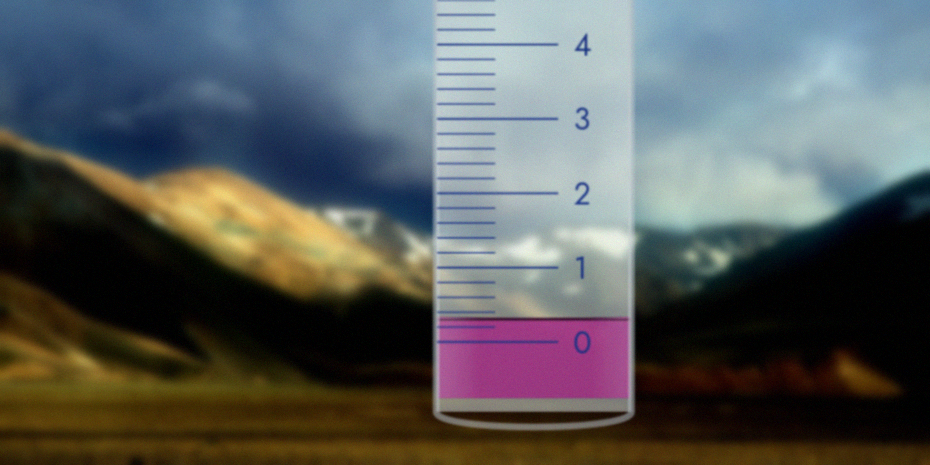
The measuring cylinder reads 0.3 mL
